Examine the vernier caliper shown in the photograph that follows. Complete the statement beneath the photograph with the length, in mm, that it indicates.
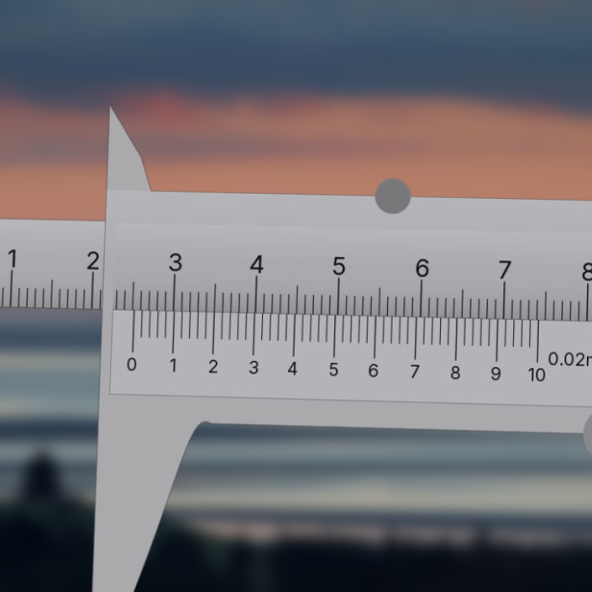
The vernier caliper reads 25.2 mm
